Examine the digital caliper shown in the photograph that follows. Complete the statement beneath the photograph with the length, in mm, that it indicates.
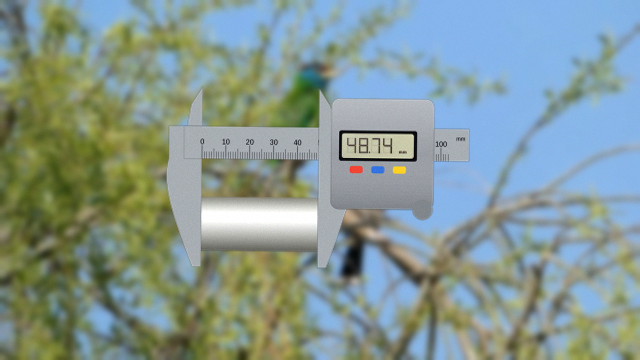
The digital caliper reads 48.74 mm
